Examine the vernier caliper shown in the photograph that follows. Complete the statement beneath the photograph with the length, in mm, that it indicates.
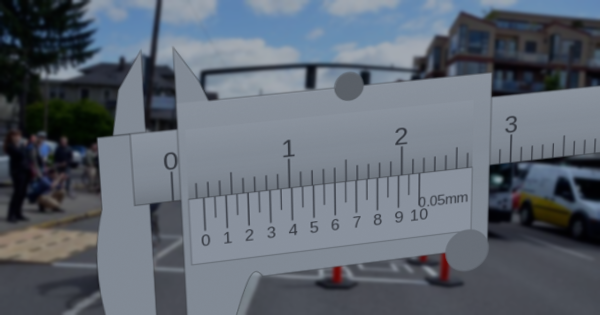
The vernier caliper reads 2.6 mm
